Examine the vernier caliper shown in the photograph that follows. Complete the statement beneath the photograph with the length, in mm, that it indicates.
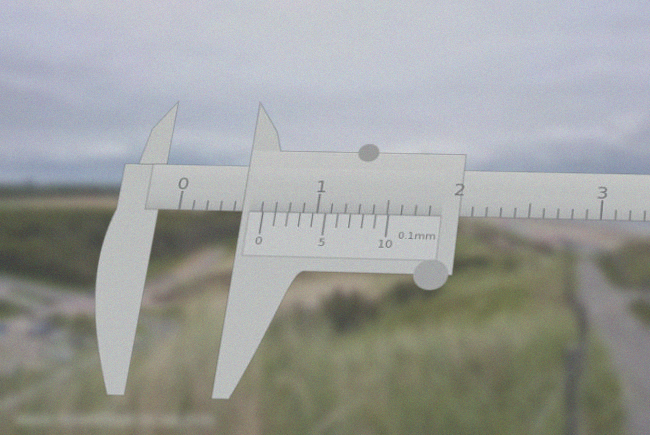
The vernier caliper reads 6.1 mm
